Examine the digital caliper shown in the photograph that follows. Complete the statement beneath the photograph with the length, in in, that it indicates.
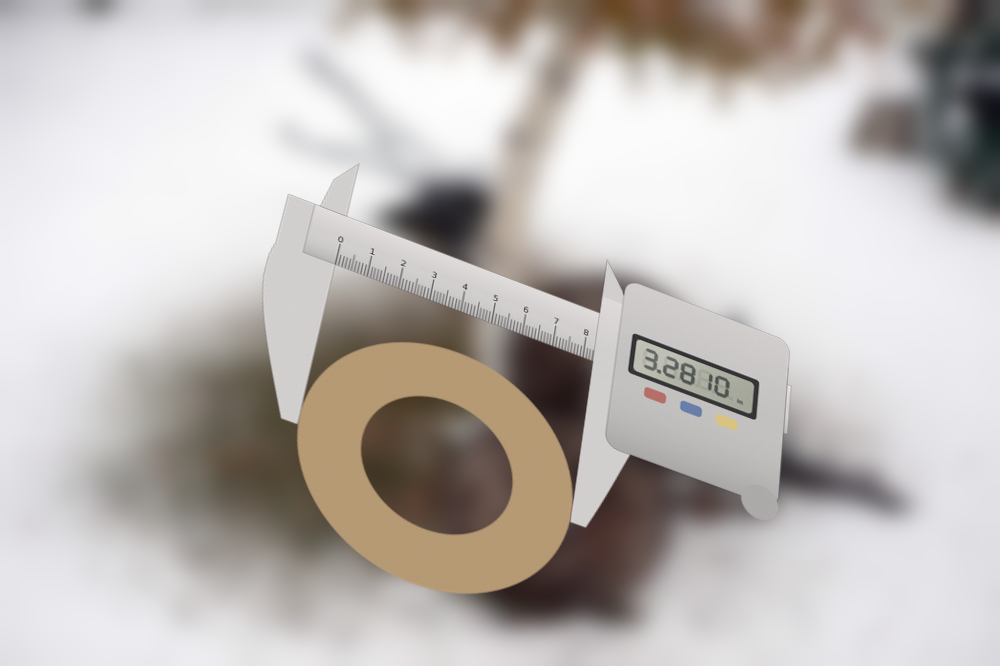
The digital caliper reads 3.2810 in
